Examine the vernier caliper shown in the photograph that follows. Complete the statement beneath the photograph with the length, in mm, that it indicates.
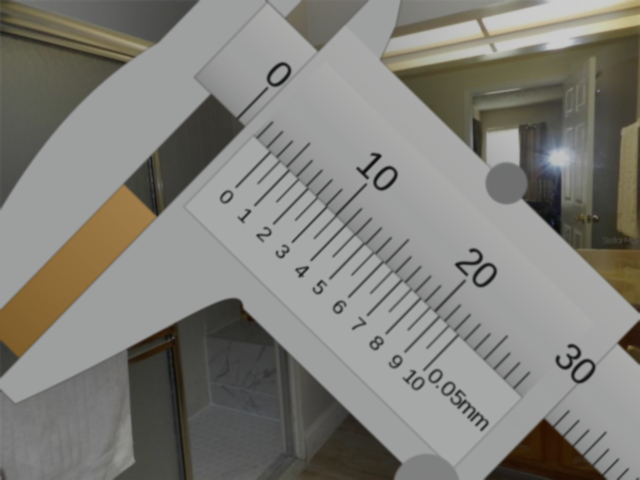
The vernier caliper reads 3.4 mm
